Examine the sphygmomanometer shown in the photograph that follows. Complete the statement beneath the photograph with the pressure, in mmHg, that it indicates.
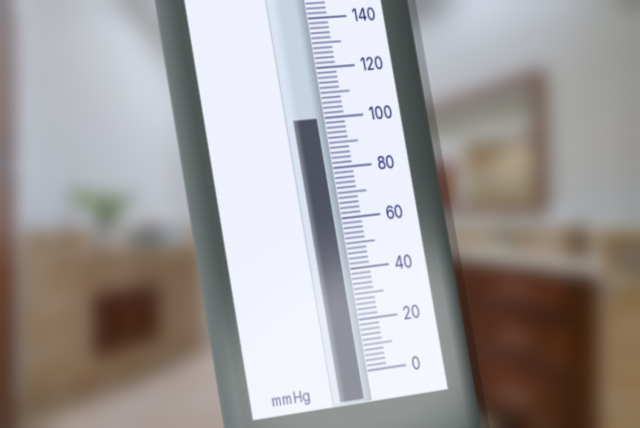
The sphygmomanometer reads 100 mmHg
